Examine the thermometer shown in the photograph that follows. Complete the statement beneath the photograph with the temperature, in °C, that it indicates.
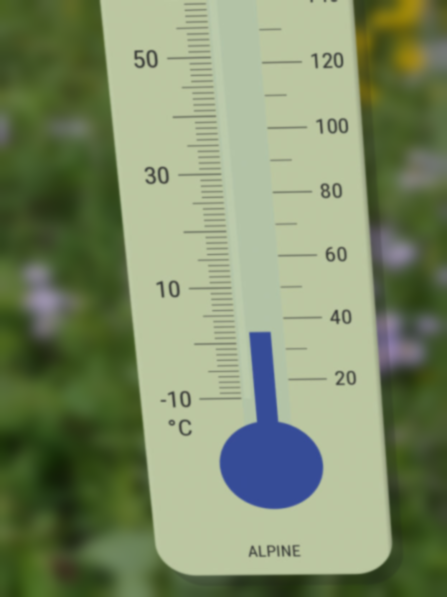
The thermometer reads 2 °C
